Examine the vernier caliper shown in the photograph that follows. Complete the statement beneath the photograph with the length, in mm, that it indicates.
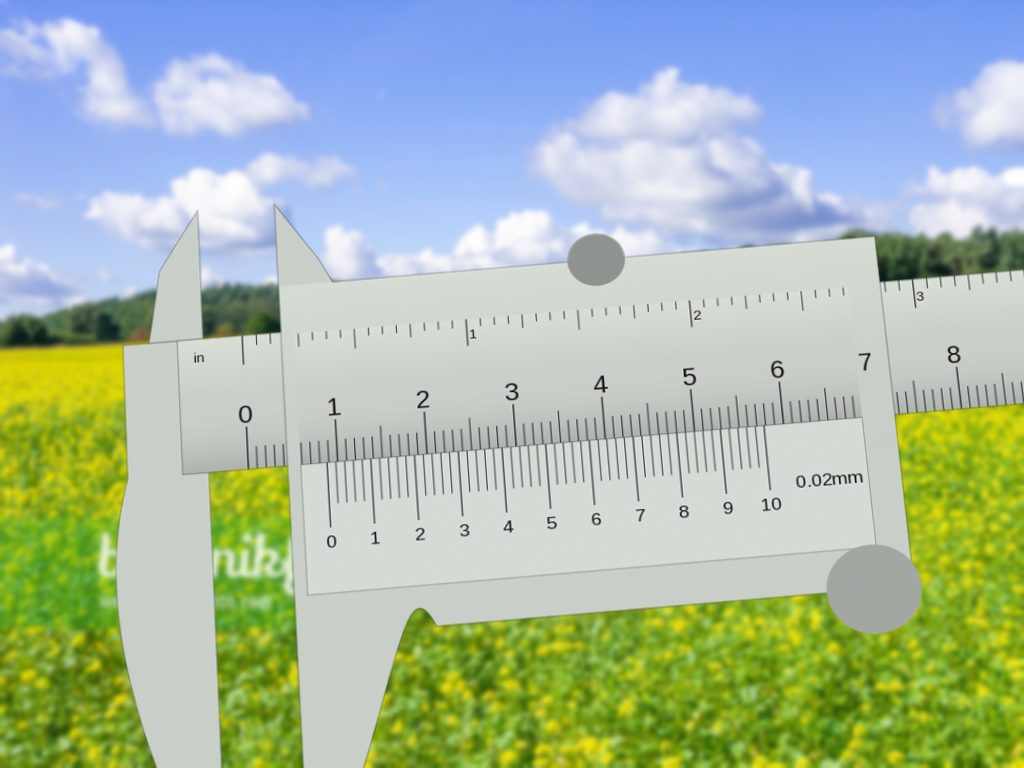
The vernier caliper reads 8.8 mm
